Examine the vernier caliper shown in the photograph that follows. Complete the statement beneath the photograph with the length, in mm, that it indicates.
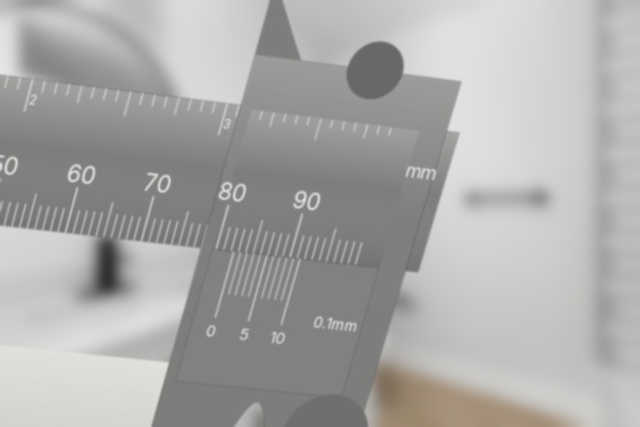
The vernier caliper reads 82.4 mm
